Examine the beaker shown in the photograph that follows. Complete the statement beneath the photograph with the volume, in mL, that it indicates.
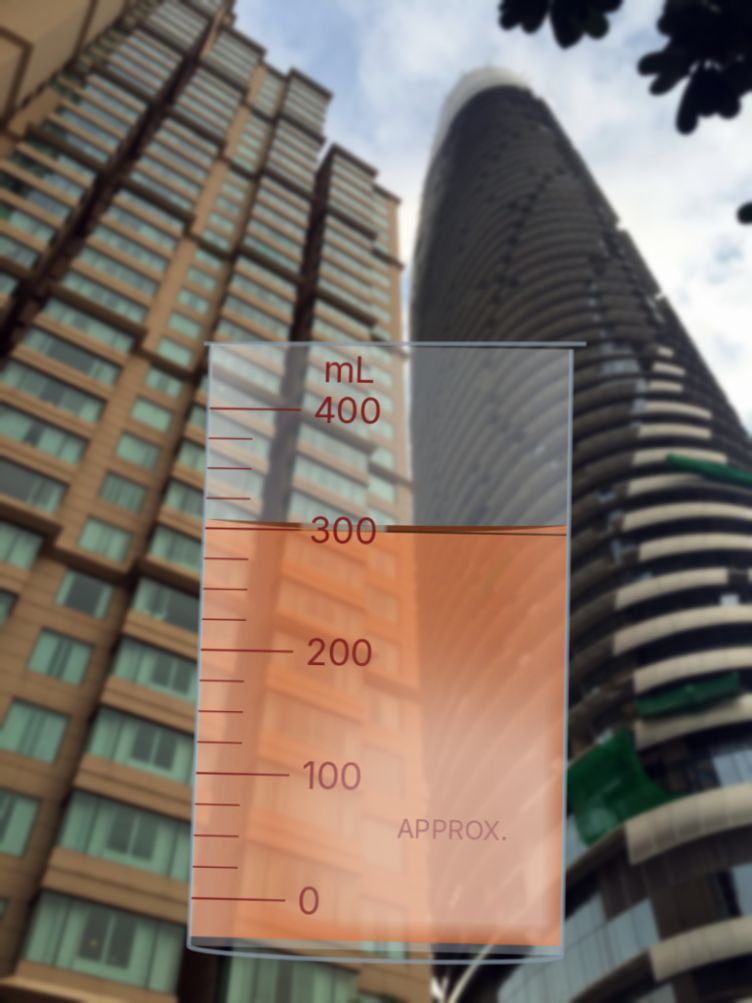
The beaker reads 300 mL
